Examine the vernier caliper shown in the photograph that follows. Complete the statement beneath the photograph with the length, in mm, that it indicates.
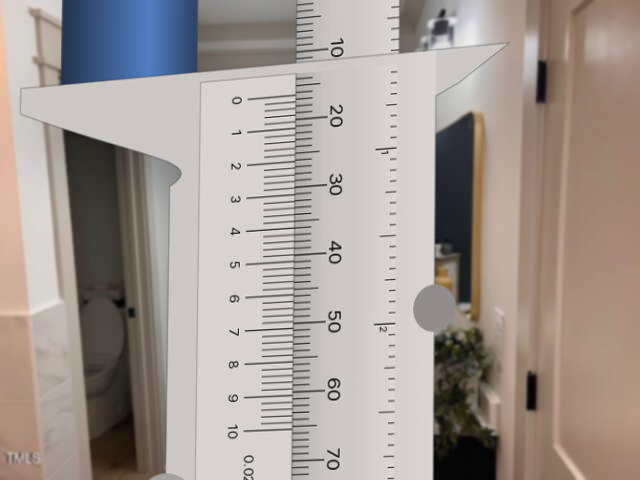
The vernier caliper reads 16.4 mm
